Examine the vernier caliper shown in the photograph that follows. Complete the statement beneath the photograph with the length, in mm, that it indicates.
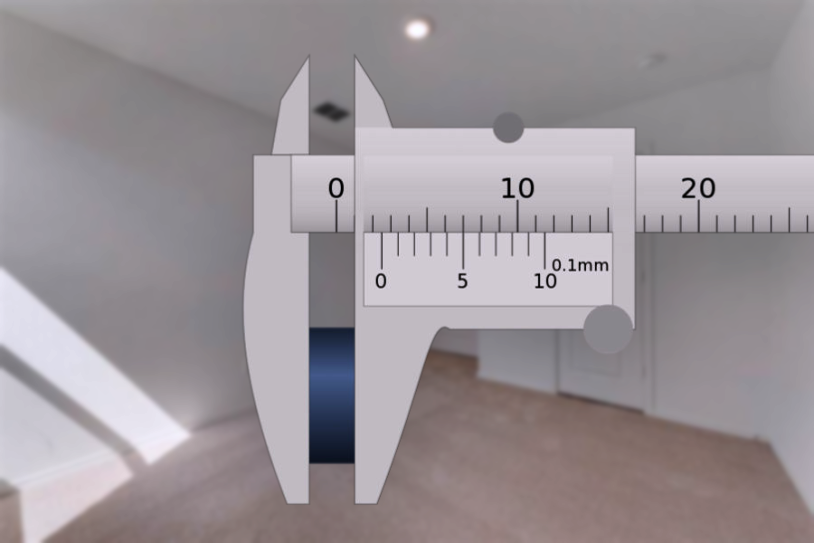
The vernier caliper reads 2.5 mm
